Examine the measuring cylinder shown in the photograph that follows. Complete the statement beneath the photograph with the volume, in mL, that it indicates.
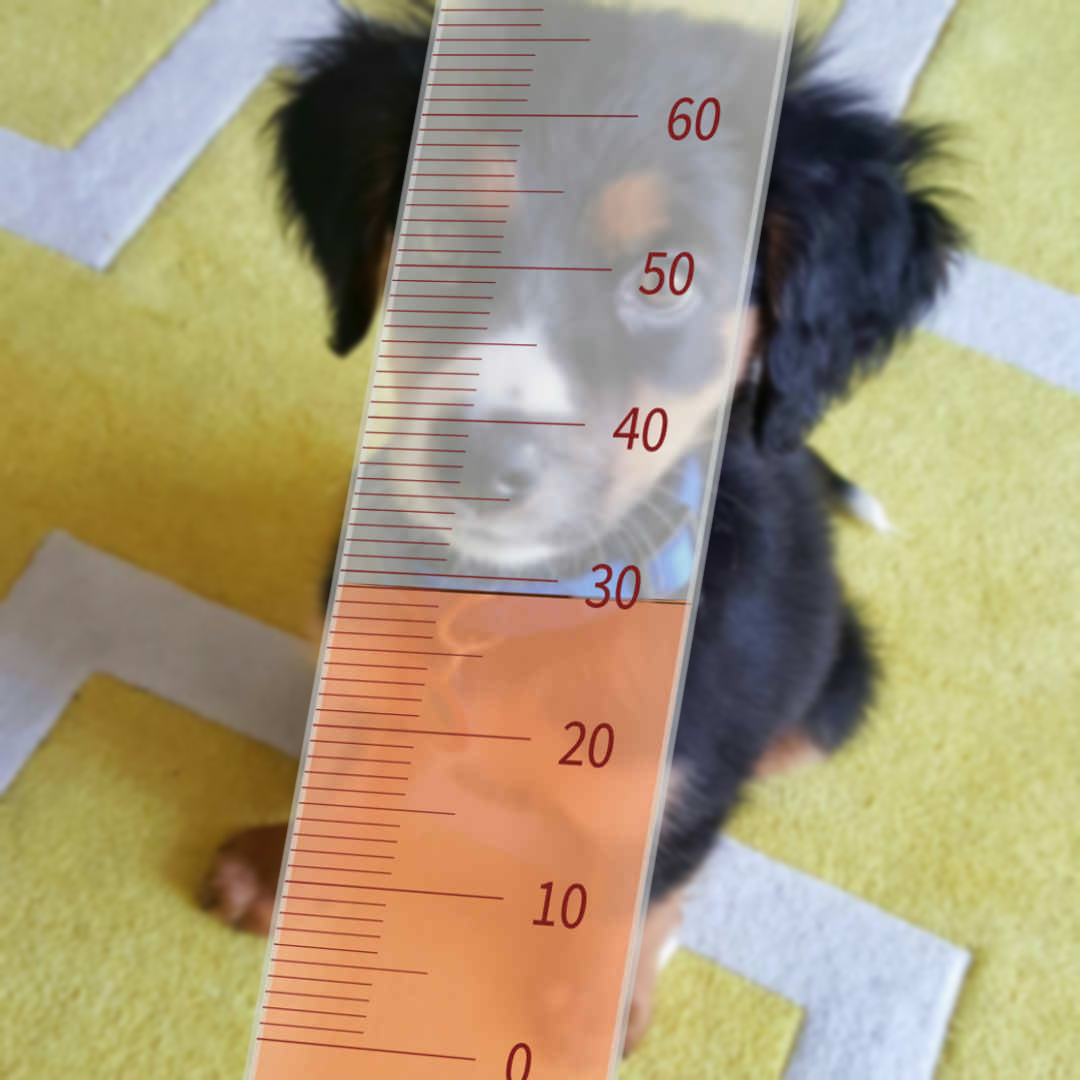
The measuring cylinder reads 29 mL
